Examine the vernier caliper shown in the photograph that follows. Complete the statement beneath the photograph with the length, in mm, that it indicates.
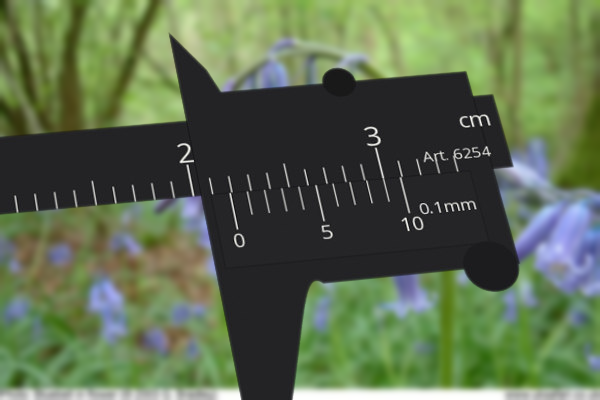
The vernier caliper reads 21.9 mm
